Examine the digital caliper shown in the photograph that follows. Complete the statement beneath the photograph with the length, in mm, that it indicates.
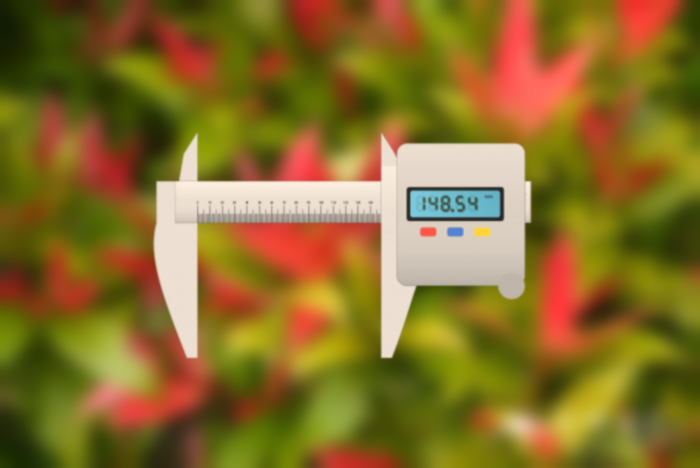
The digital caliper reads 148.54 mm
